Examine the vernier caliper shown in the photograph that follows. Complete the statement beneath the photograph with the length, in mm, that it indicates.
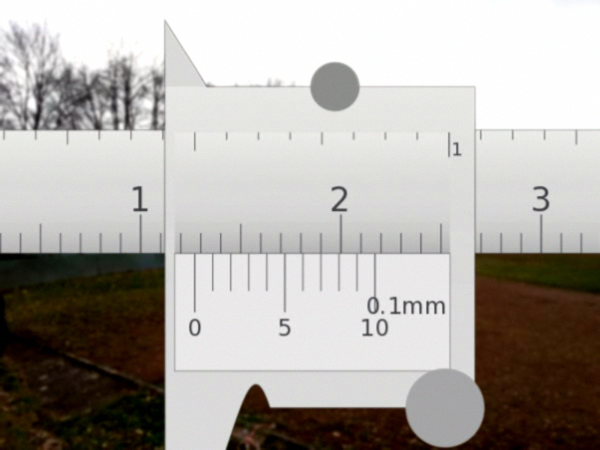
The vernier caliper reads 12.7 mm
